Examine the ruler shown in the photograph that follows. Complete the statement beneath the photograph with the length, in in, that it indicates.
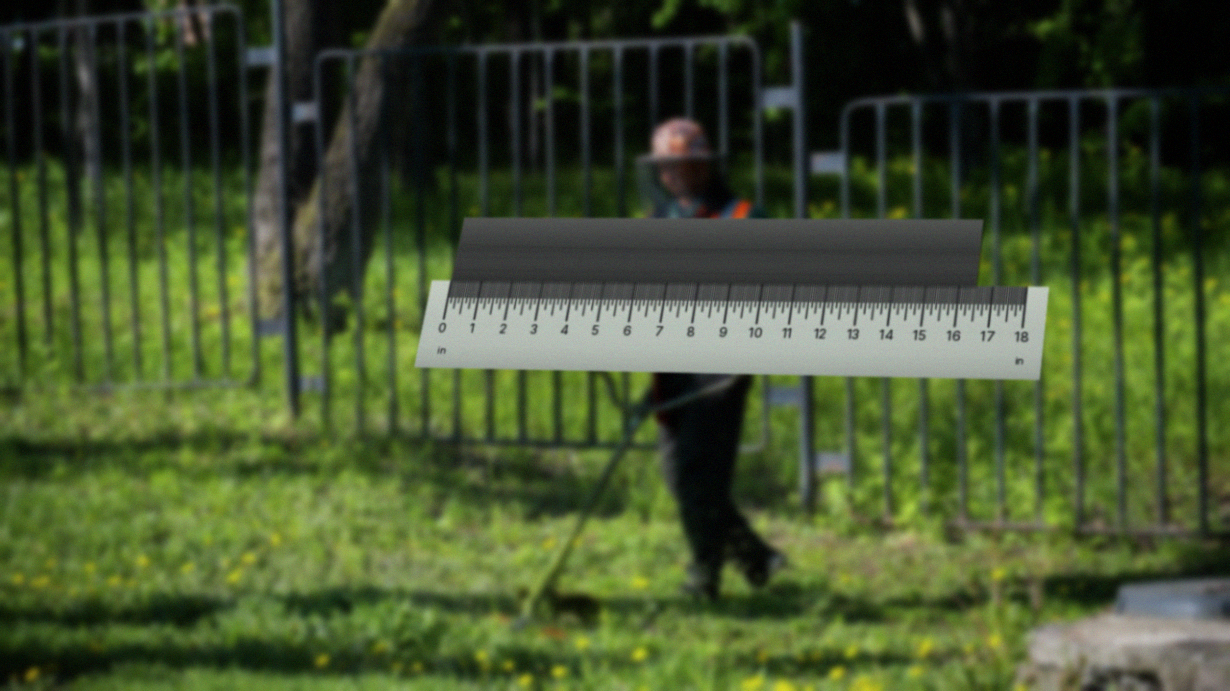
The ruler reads 16.5 in
